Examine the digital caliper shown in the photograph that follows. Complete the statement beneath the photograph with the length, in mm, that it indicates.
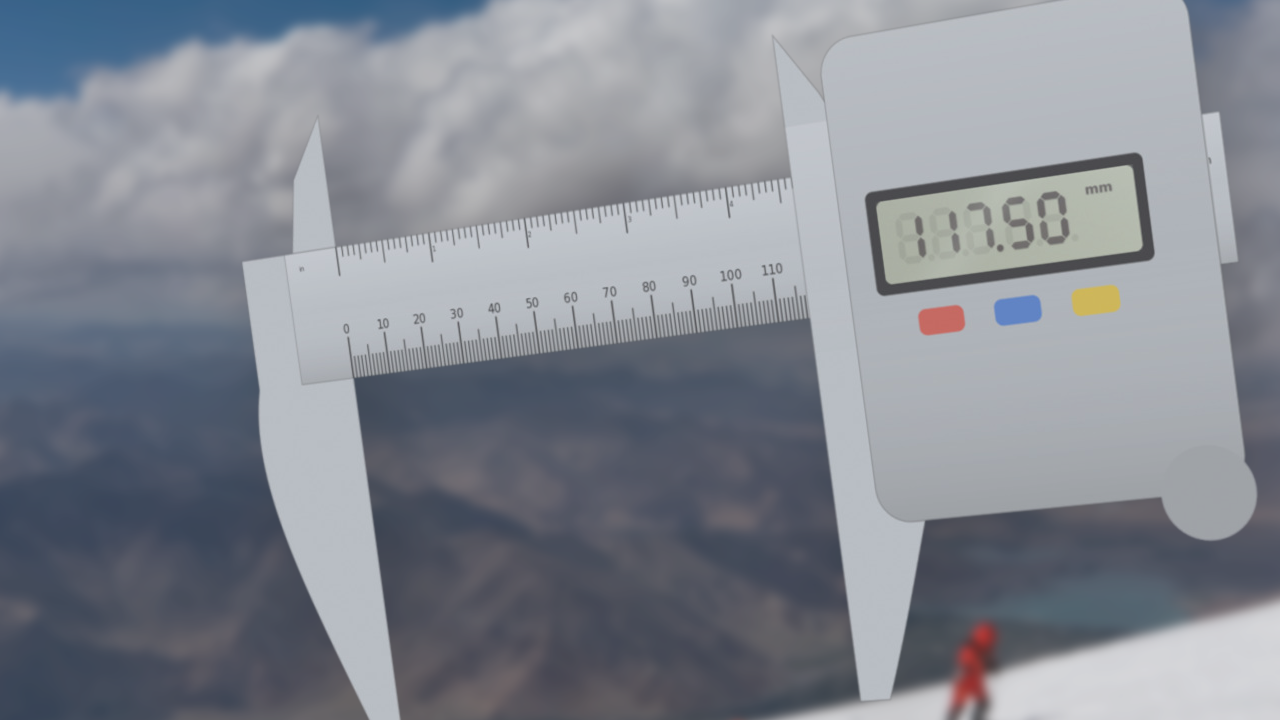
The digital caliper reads 117.50 mm
